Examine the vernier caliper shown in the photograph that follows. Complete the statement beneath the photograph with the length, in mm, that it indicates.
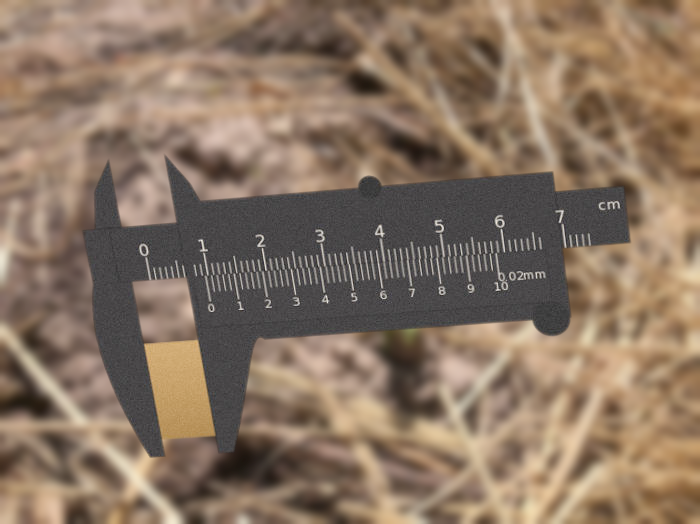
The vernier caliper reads 9.6 mm
